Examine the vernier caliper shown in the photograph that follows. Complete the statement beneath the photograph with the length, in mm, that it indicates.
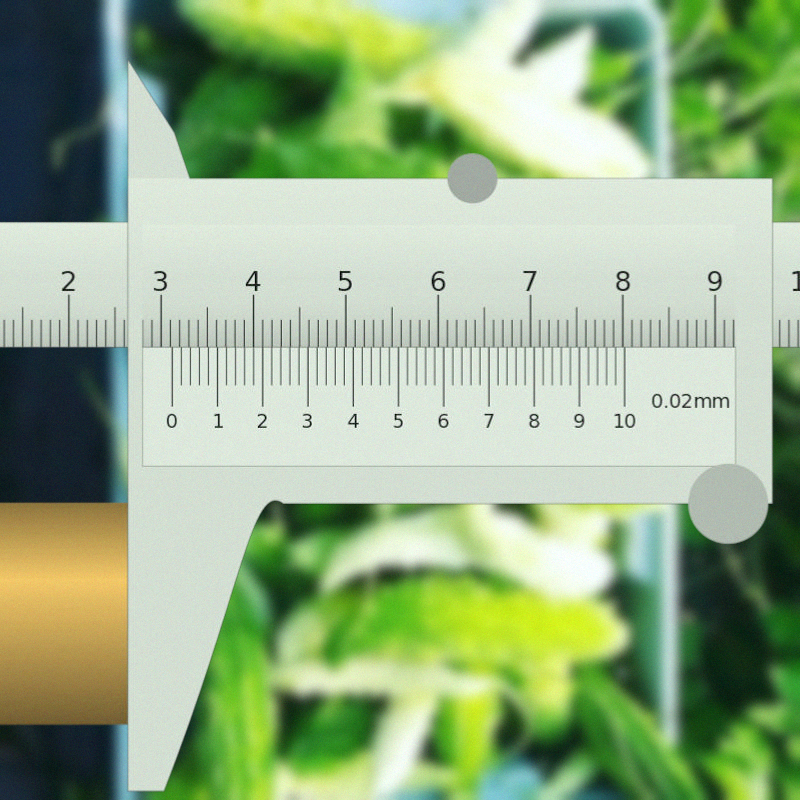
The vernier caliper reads 31.2 mm
